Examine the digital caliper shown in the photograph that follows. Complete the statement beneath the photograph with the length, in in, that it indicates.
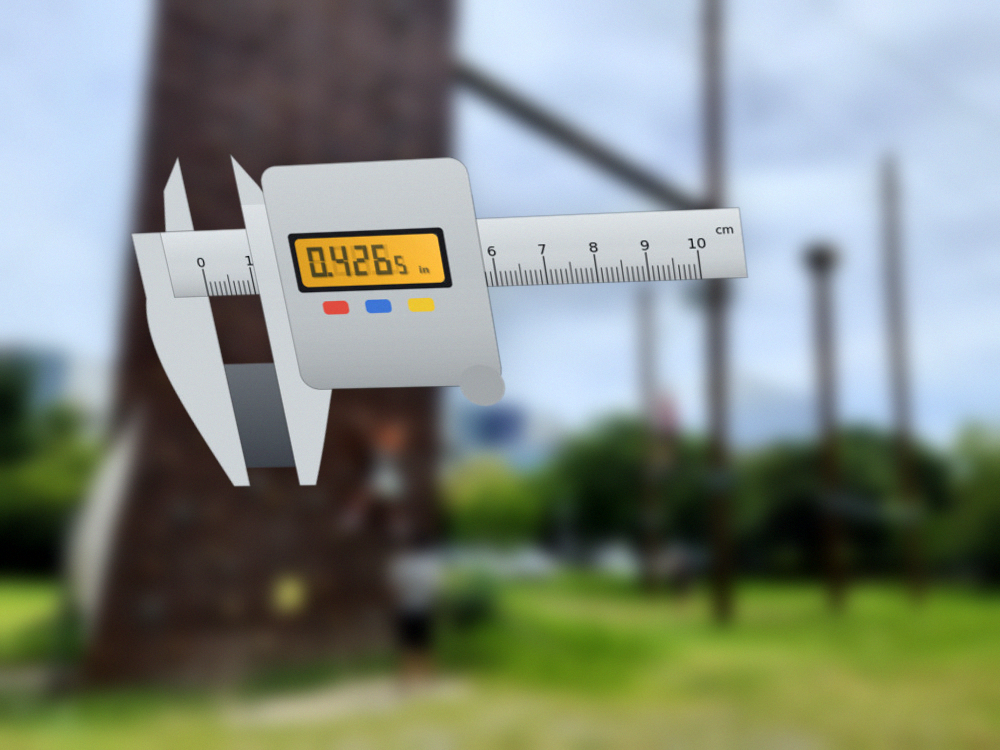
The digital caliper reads 0.4265 in
